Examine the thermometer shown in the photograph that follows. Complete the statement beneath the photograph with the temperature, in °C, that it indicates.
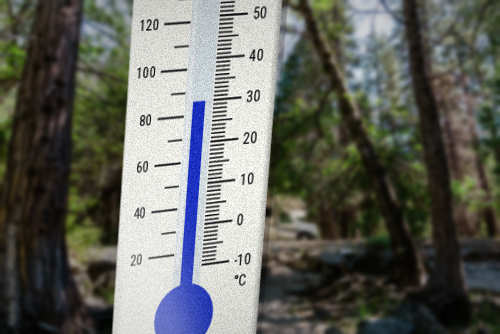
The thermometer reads 30 °C
